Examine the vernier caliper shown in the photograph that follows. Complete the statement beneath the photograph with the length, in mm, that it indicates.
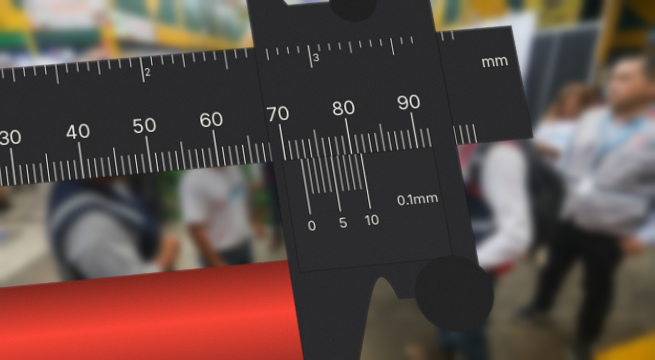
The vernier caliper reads 72.4 mm
